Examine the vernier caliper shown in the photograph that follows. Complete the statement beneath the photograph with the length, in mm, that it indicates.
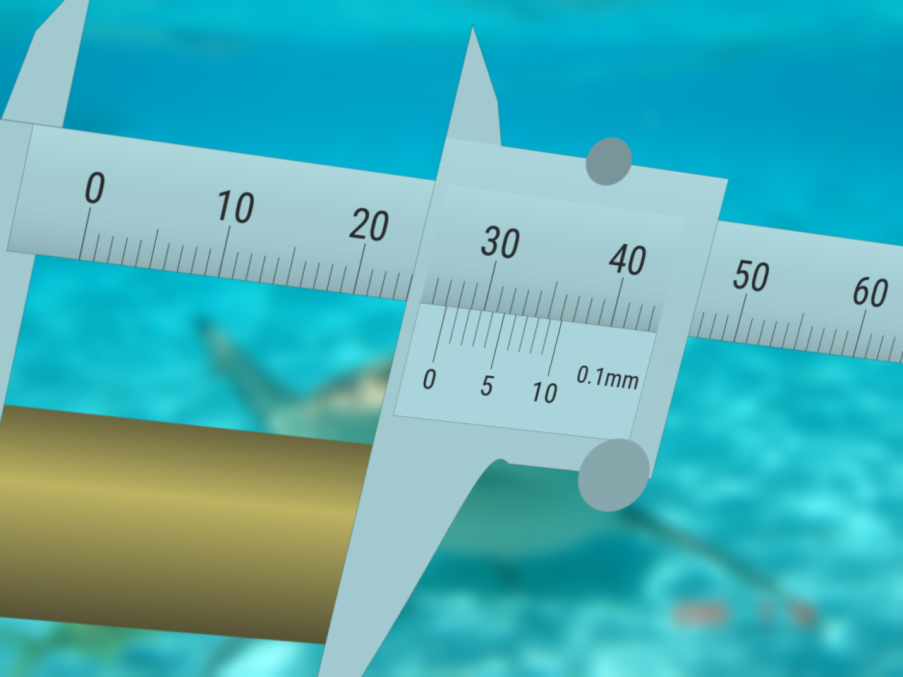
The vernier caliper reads 27.1 mm
